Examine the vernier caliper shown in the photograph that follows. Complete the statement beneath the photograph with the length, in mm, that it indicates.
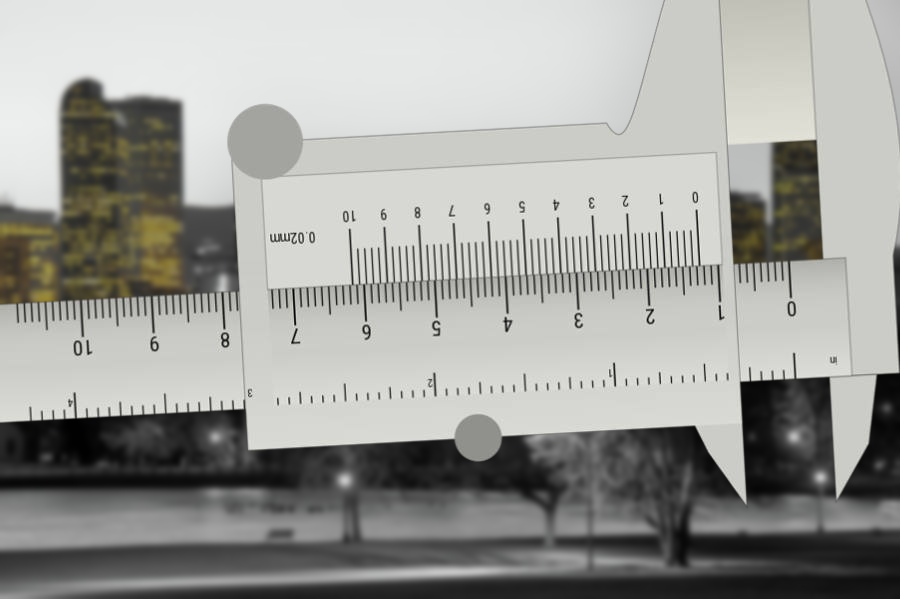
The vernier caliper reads 12.6 mm
